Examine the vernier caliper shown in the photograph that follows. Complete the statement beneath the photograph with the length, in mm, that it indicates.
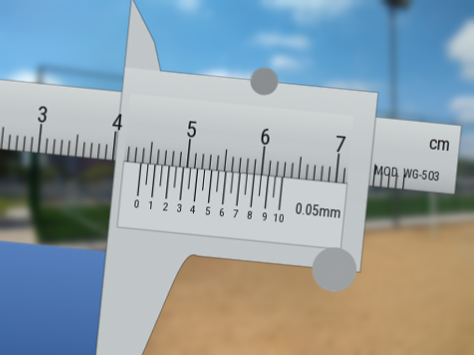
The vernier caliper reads 43.8 mm
